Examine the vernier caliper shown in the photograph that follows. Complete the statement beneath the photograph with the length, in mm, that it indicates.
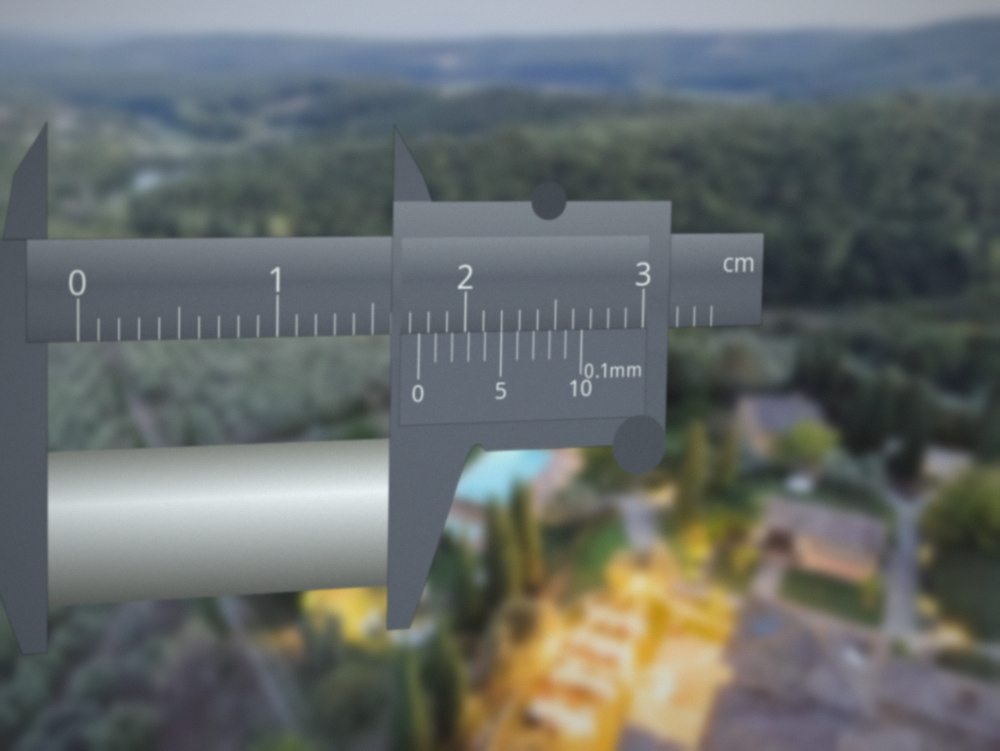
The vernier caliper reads 17.5 mm
